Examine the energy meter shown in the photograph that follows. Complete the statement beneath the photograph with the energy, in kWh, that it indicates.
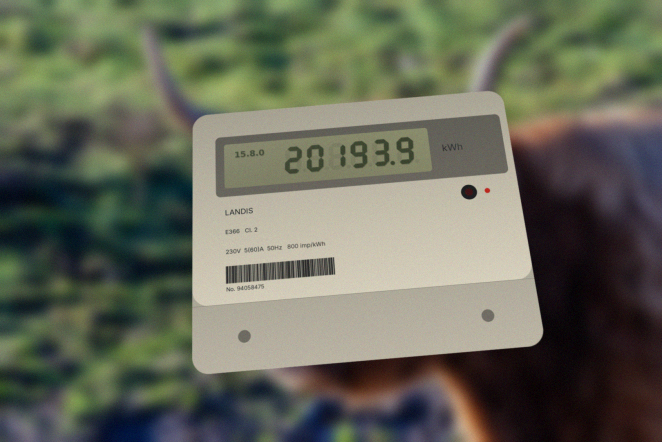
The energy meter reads 20193.9 kWh
